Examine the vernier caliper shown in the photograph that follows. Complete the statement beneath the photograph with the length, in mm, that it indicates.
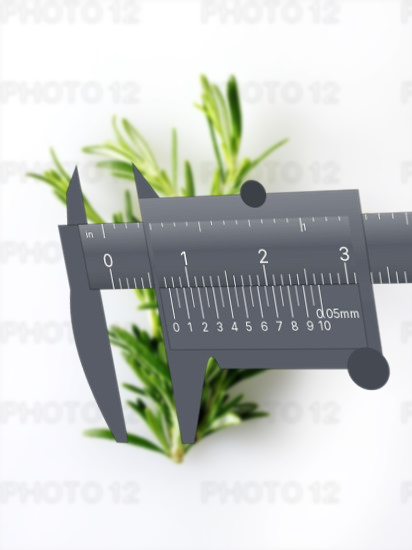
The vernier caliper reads 7.4 mm
